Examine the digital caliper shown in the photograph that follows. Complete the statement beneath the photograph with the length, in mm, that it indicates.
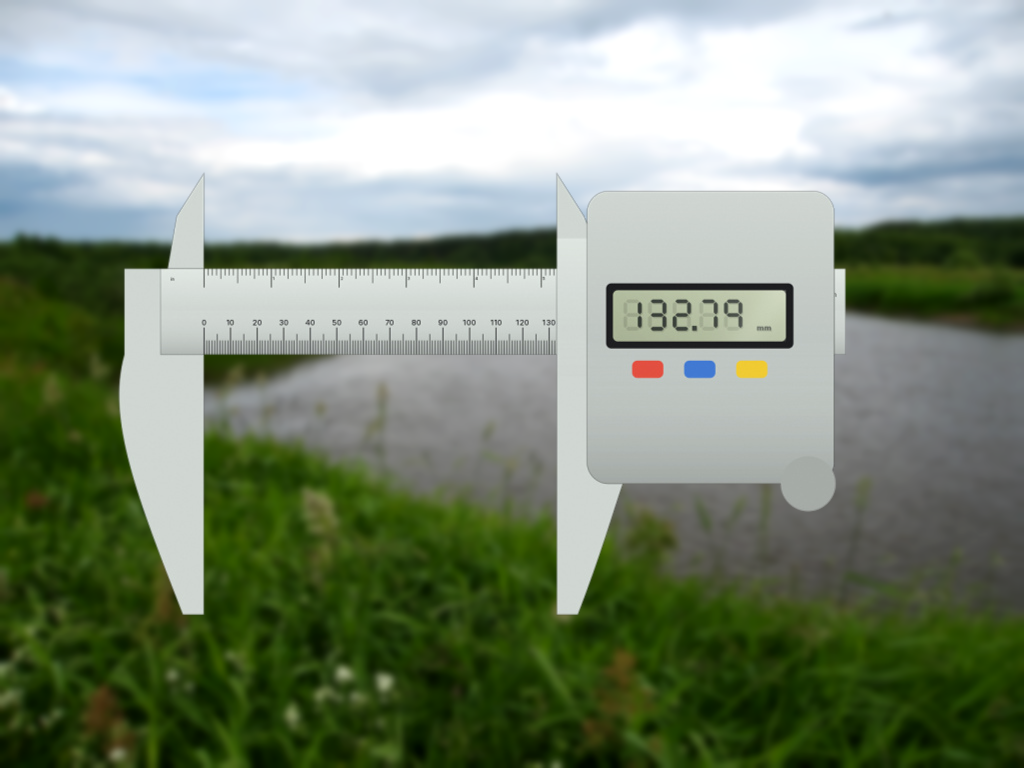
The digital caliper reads 132.79 mm
